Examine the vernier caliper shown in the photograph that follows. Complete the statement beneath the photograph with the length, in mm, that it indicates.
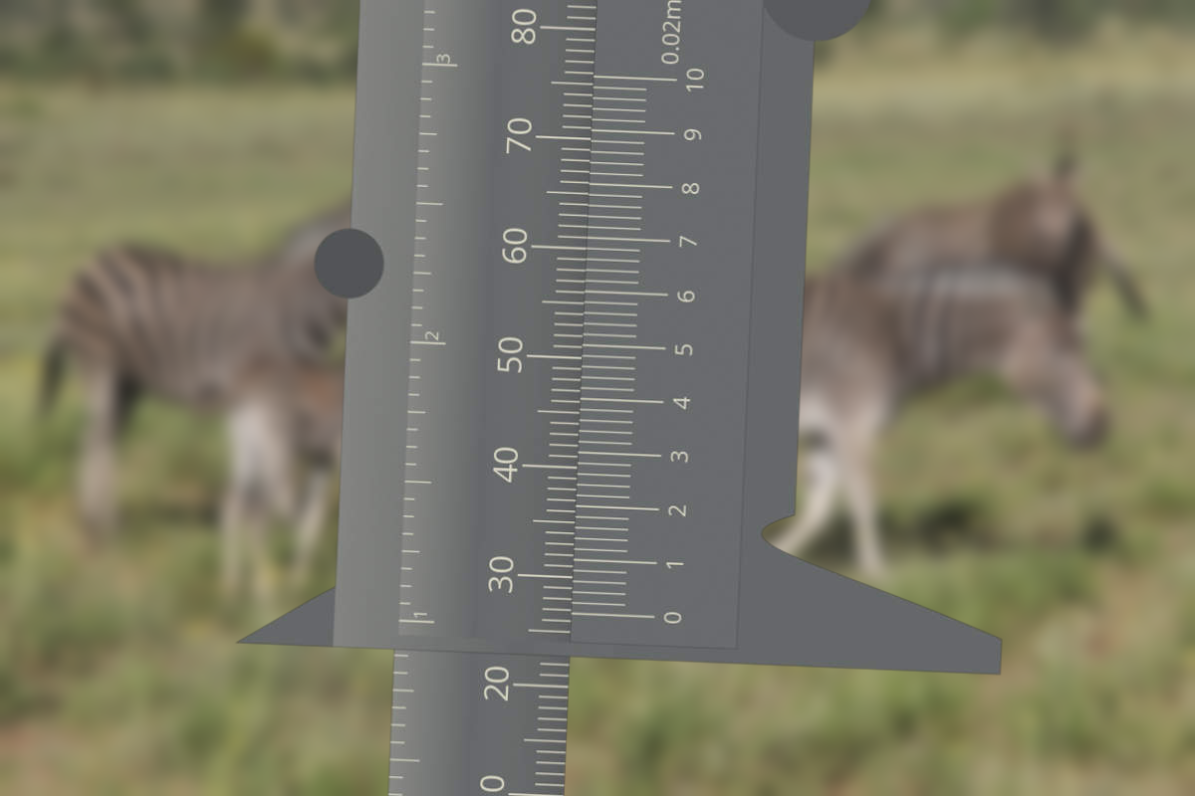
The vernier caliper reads 26.7 mm
